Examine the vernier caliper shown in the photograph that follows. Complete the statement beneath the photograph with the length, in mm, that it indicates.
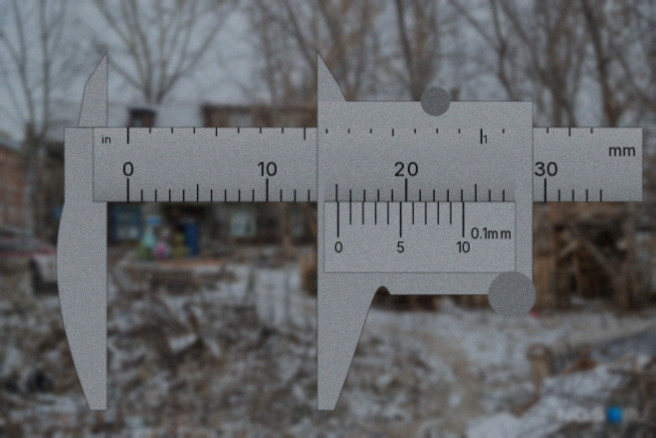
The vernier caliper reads 15.1 mm
